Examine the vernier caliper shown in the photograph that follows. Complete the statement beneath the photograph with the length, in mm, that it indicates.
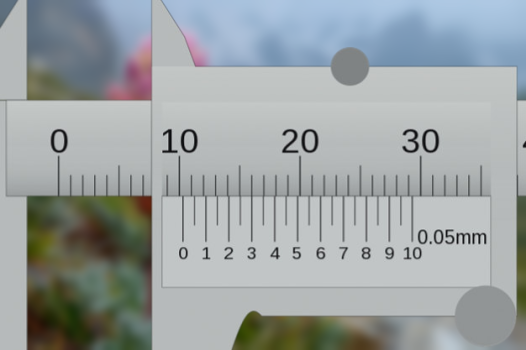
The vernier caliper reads 10.3 mm
